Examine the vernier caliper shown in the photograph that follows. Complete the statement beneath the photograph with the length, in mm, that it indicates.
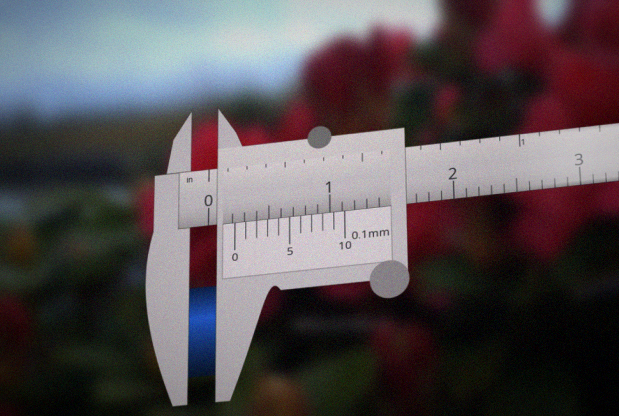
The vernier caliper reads 2.2 mm
